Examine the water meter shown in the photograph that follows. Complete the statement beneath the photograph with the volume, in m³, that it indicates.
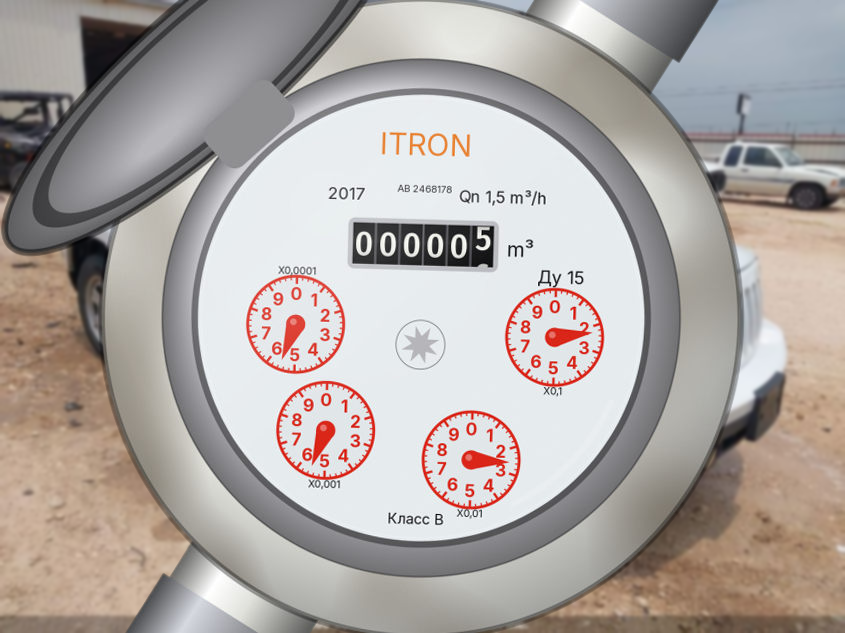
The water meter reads 5.2255 m³
